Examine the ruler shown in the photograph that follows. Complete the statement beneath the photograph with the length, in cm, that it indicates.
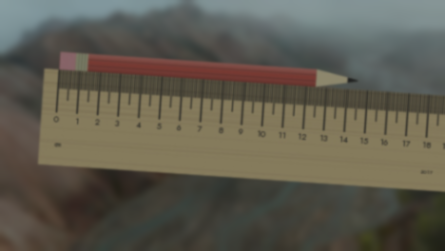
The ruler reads 14.5 cm
